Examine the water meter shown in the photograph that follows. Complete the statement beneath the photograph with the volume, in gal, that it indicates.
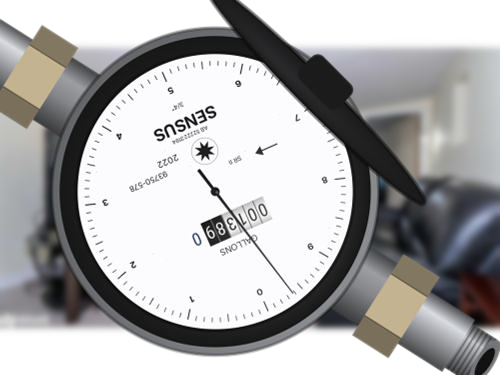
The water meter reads 13889.6 gal
